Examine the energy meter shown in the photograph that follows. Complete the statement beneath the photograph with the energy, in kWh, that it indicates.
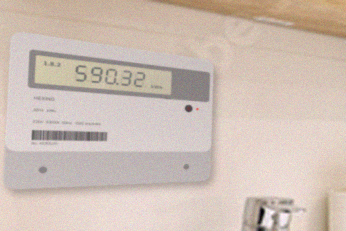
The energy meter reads 590.32 kWh
